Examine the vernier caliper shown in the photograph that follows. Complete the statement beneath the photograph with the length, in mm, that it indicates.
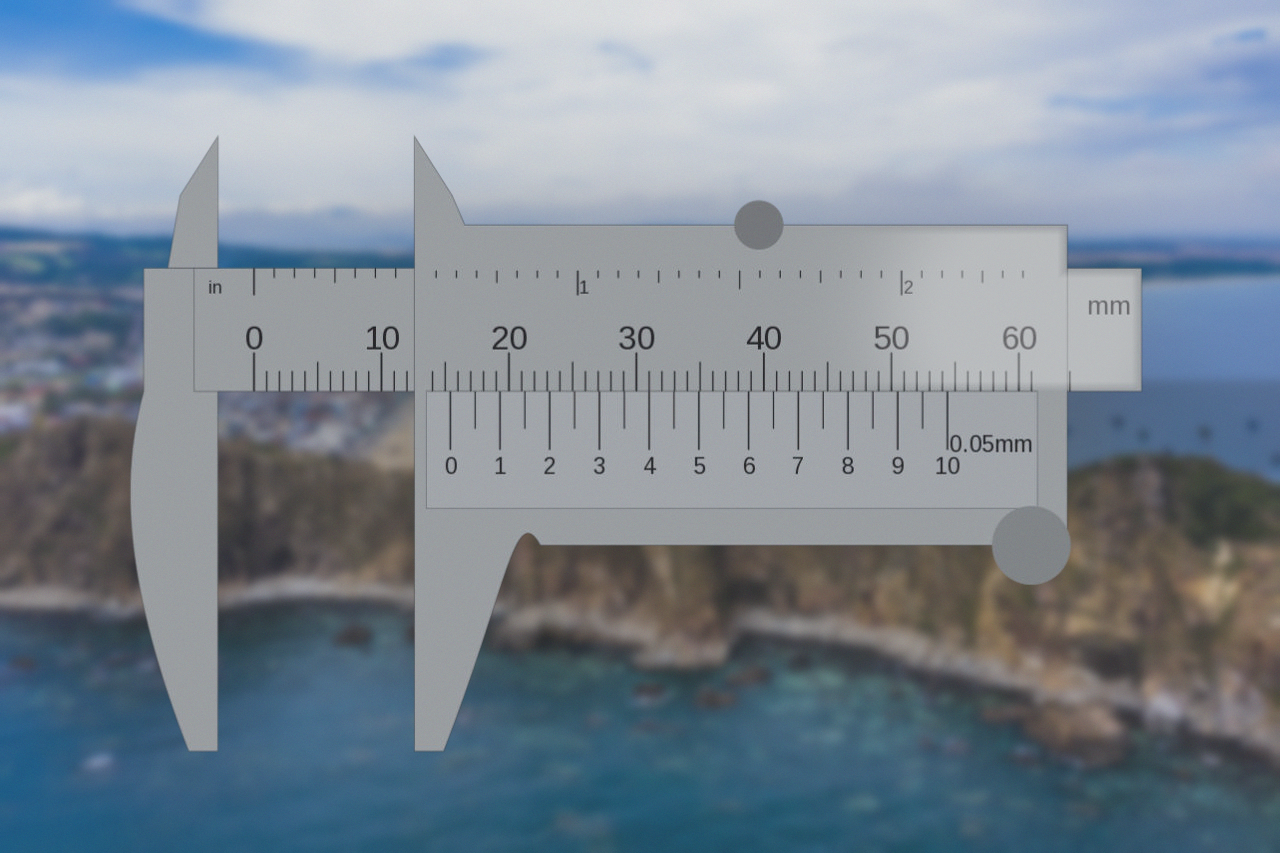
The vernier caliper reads 15.4 mm
